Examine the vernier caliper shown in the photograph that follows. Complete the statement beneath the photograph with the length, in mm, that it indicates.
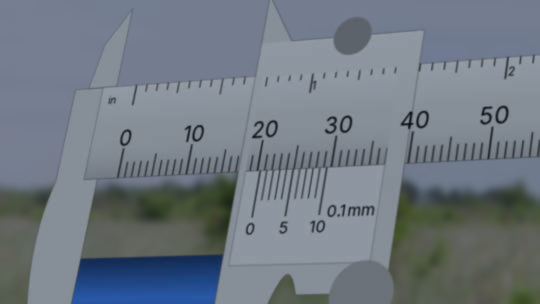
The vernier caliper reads 20.4 mm
